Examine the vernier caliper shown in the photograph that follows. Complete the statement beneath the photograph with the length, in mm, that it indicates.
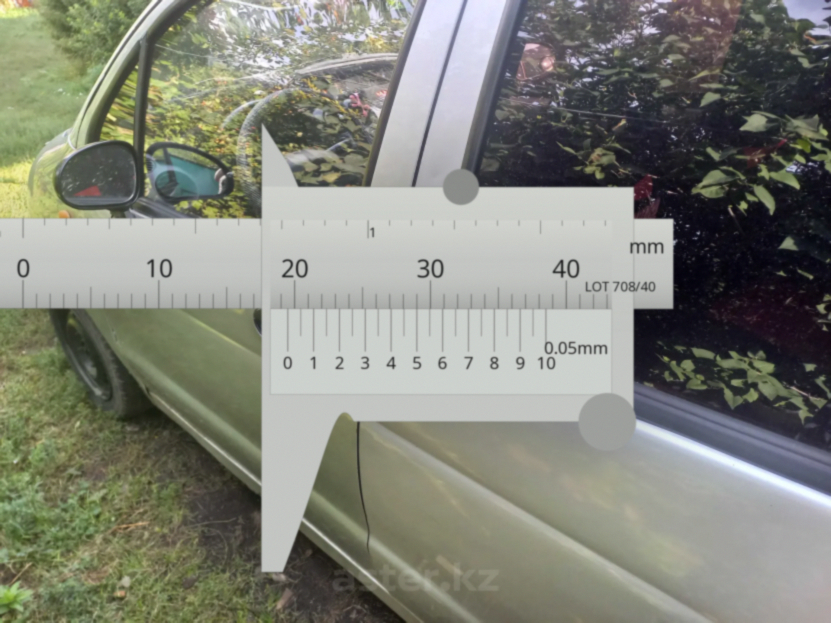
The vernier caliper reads 19.5 mm
